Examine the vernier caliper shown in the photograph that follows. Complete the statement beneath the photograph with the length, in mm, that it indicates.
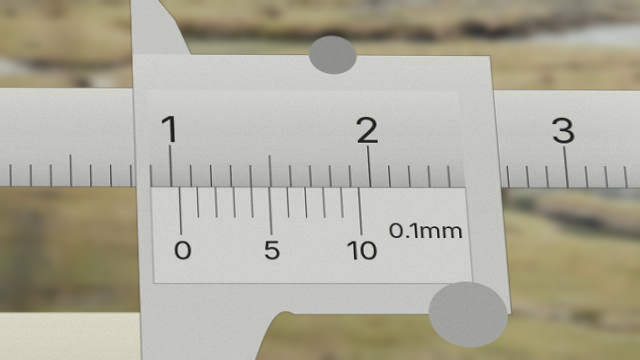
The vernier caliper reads 10.4 mm
